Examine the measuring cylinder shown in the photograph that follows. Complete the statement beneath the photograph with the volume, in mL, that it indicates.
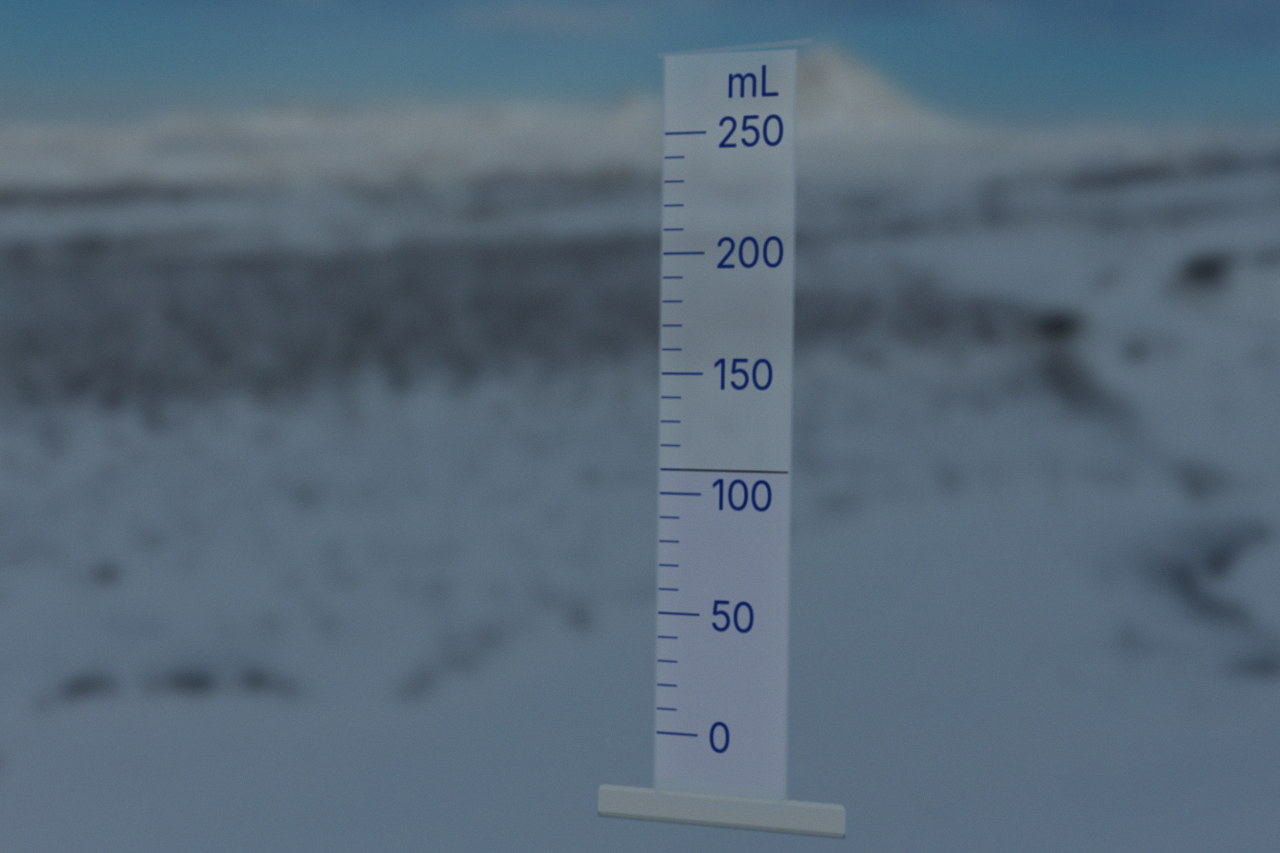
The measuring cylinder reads 110 mL
